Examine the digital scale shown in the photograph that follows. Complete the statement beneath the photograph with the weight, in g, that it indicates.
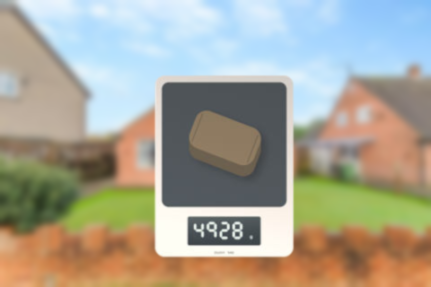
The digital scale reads 4928 g
